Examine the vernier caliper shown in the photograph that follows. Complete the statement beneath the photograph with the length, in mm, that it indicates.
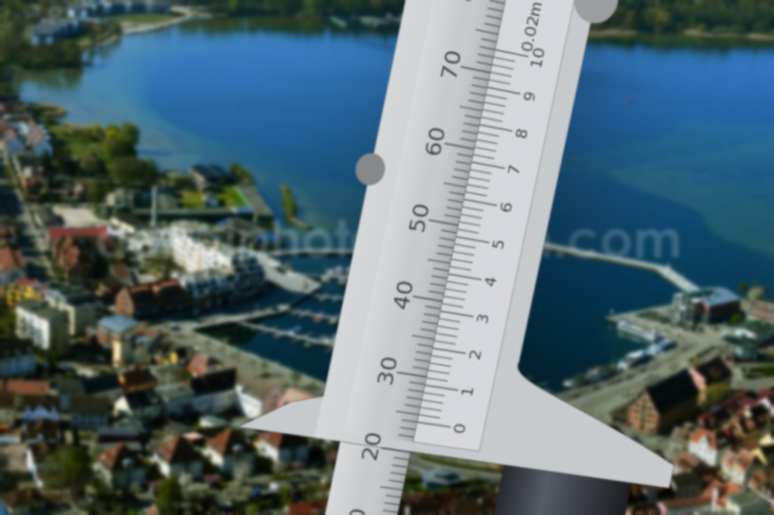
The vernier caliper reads 24.0 mm
